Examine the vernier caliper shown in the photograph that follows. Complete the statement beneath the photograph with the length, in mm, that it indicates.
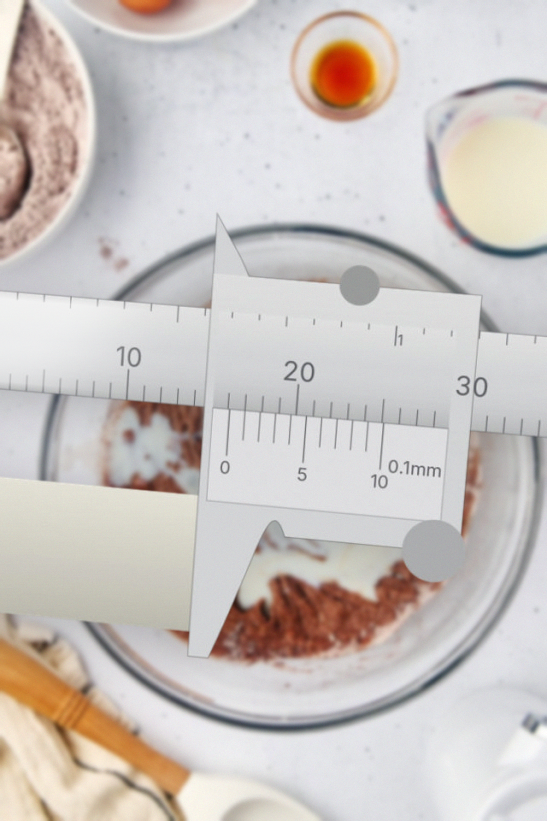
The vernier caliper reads 16.1 mm
